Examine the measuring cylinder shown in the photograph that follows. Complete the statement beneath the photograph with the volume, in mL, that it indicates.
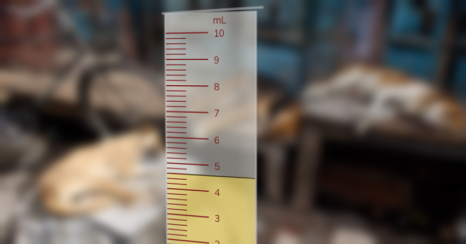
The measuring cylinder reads 4.6 mL
